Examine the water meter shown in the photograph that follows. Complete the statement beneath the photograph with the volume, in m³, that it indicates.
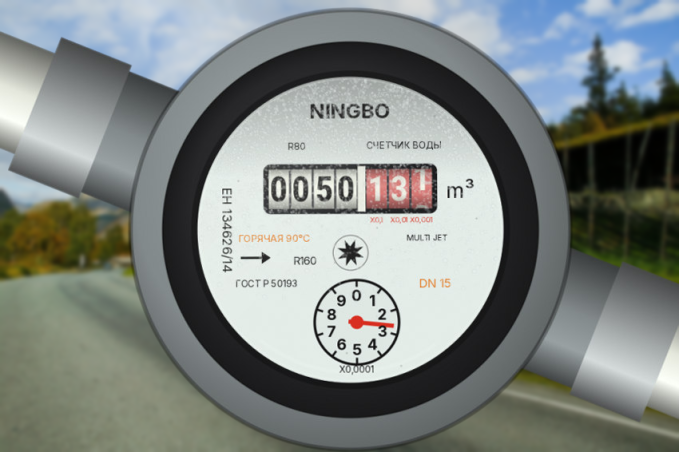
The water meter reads 50.1312 m³
